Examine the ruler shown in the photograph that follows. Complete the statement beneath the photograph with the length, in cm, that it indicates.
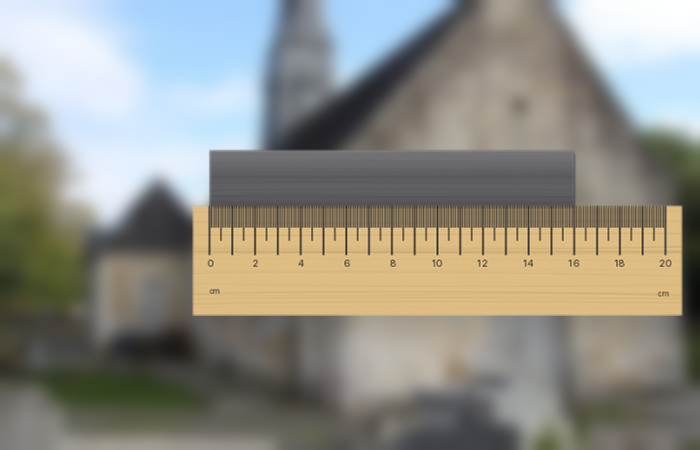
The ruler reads 16 cm
